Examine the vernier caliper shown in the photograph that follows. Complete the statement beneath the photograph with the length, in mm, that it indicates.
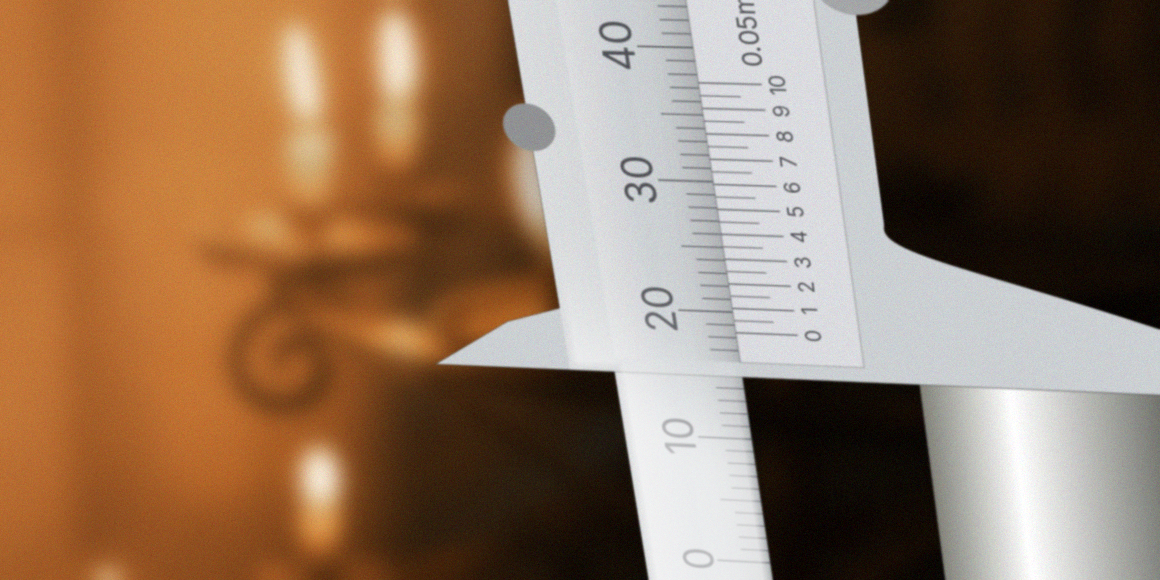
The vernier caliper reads 18.4 mm
